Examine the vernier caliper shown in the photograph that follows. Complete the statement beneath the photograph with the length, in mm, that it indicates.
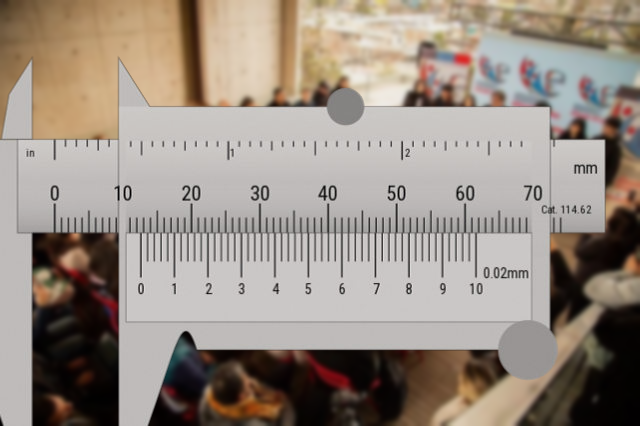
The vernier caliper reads 12.6 mm
